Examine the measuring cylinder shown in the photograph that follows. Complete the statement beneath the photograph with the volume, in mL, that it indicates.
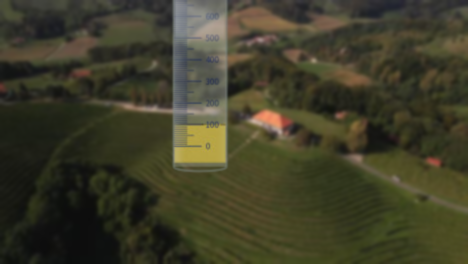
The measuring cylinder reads 100 mL
